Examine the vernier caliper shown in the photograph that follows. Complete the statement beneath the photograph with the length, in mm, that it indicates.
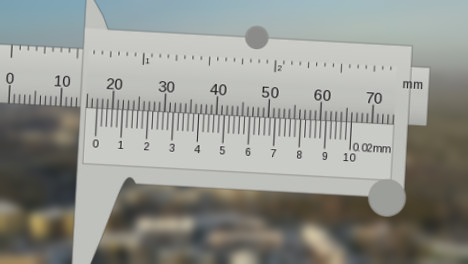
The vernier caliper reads 17.0 mm
